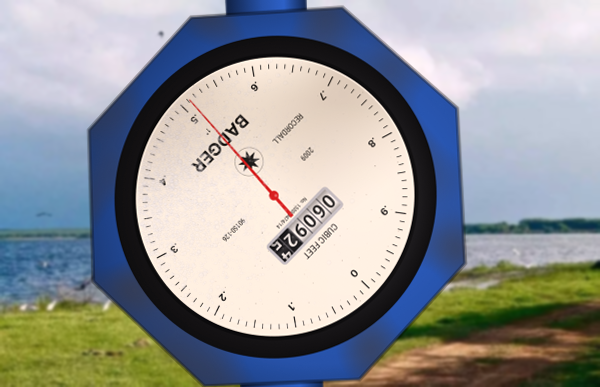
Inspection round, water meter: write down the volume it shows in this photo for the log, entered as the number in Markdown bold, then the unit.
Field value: **60924.51** ft³
